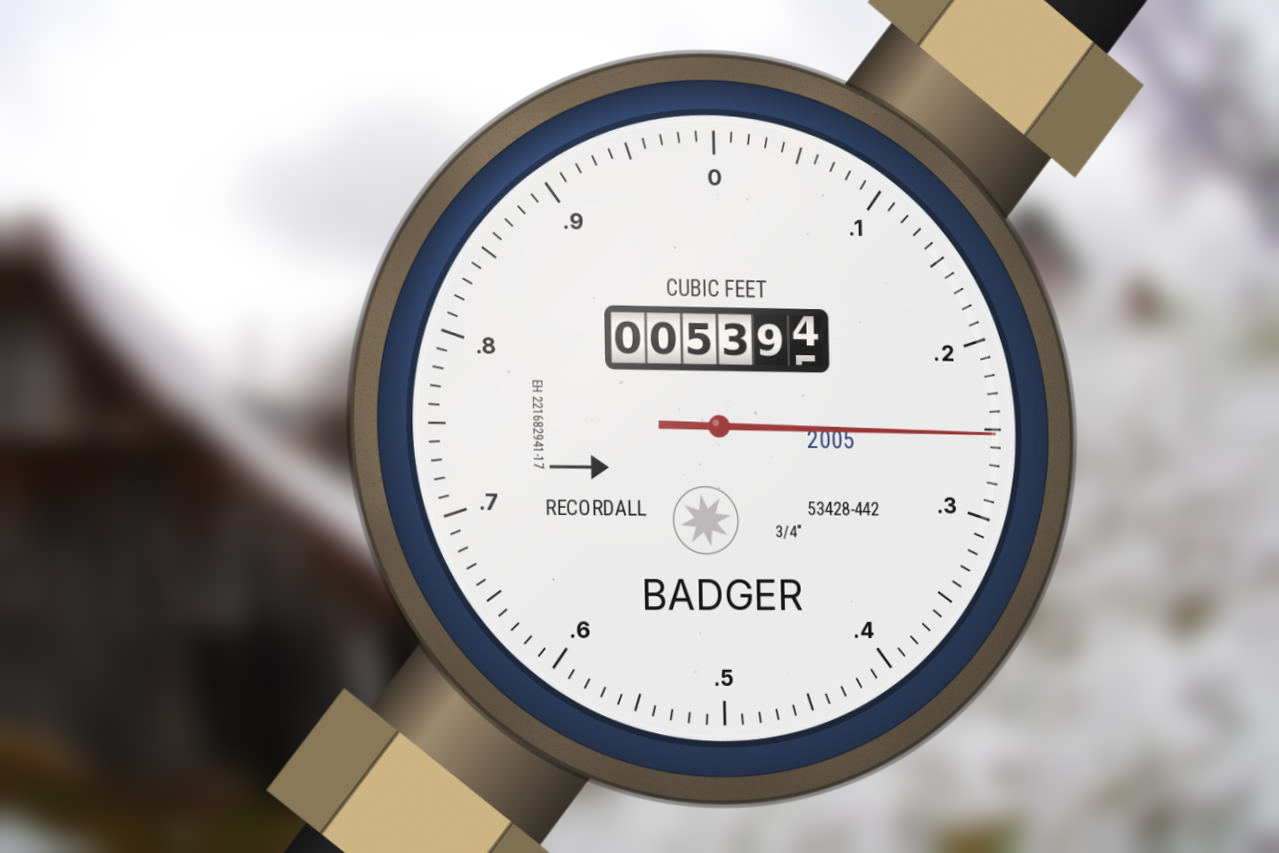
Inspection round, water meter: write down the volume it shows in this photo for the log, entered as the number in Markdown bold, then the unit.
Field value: **5394.25** ft³
